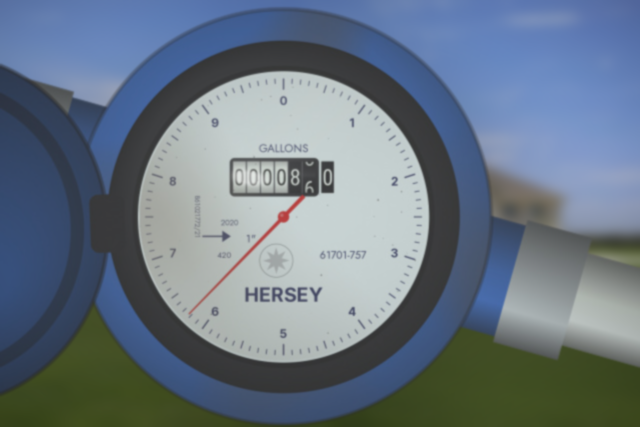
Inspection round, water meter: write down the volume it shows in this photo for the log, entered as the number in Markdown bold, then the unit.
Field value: **856.2** gal
